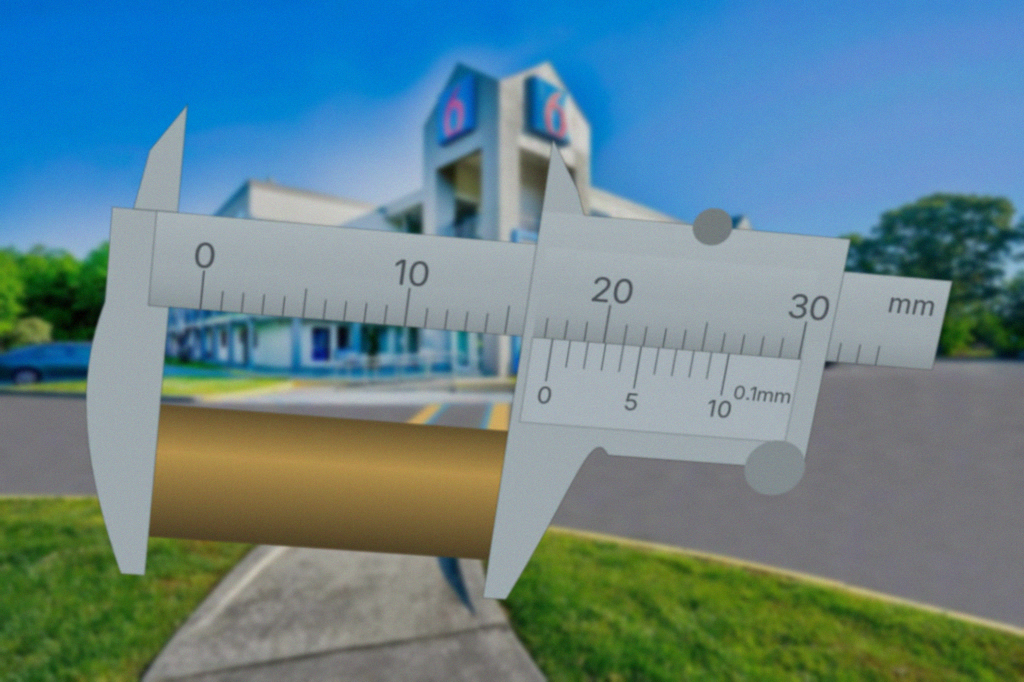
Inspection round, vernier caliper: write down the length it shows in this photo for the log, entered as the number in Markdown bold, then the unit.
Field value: **17.4** mm
